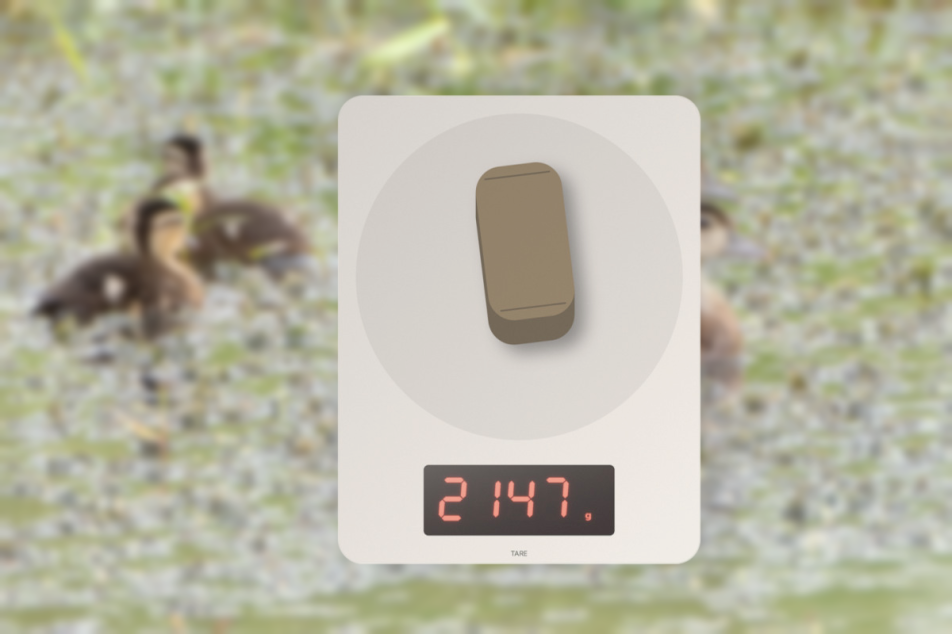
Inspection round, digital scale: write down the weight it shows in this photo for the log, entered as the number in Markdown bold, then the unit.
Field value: **2147** g
